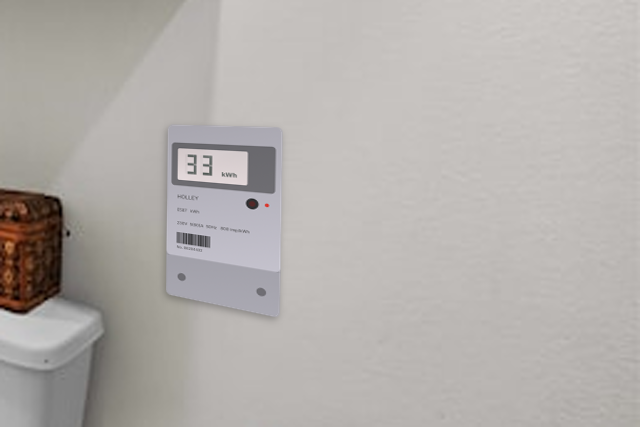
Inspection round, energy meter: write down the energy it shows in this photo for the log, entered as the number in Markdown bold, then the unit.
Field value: **33** kWh
